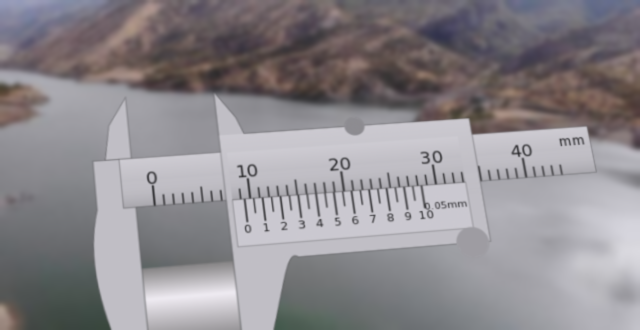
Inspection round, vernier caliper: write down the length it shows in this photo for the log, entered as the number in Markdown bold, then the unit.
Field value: **9.4** mm
